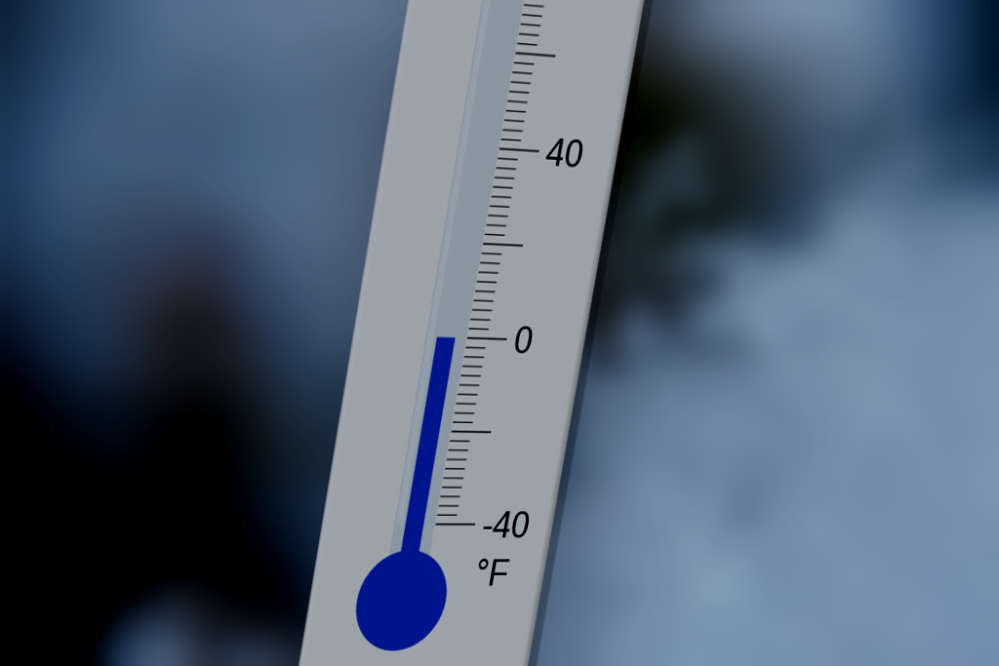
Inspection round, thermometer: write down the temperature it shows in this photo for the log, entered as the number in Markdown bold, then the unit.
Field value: **0** °F
